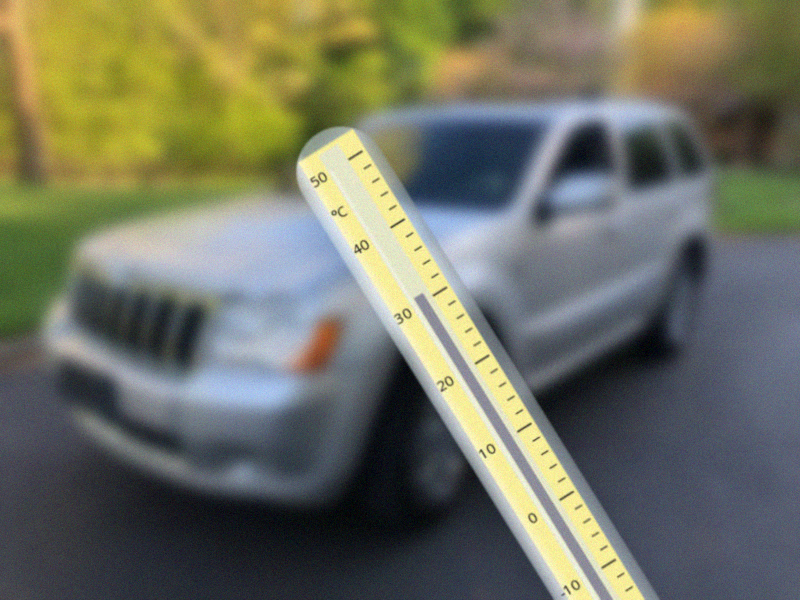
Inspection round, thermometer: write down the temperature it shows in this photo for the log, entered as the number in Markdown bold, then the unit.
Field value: **31** °C
